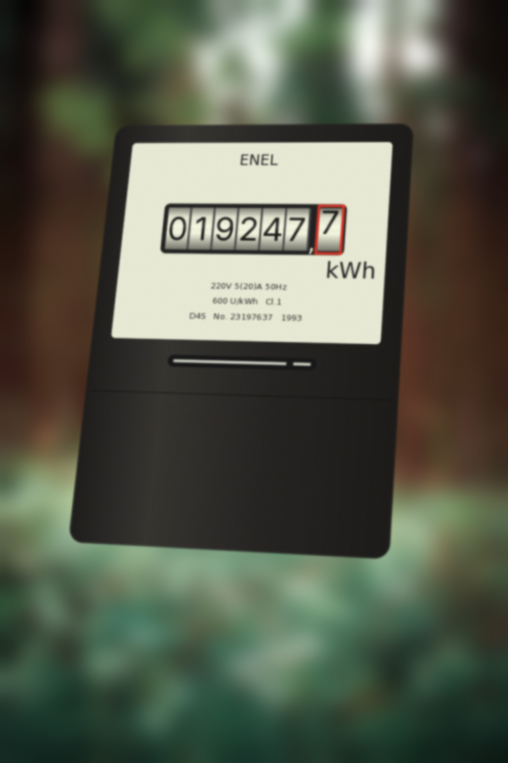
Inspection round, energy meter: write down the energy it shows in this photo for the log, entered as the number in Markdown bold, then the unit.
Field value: **19247.7** kWh
